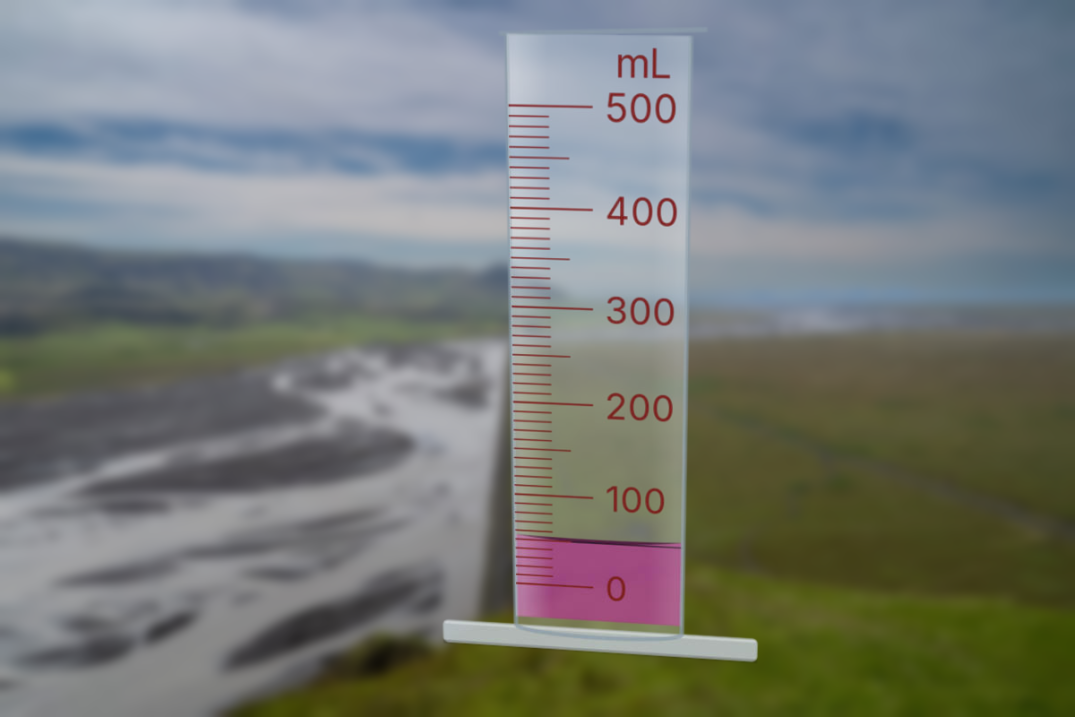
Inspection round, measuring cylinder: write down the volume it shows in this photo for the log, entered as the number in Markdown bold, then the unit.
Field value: **50** mL
